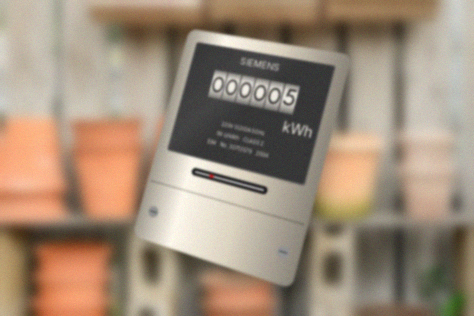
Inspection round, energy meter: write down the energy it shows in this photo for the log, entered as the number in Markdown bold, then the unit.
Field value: **5** kWh
